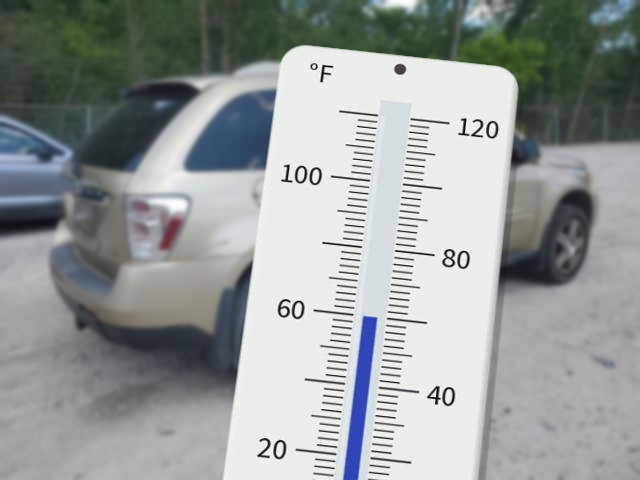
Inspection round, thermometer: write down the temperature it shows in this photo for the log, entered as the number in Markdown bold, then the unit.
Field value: **60** °F
